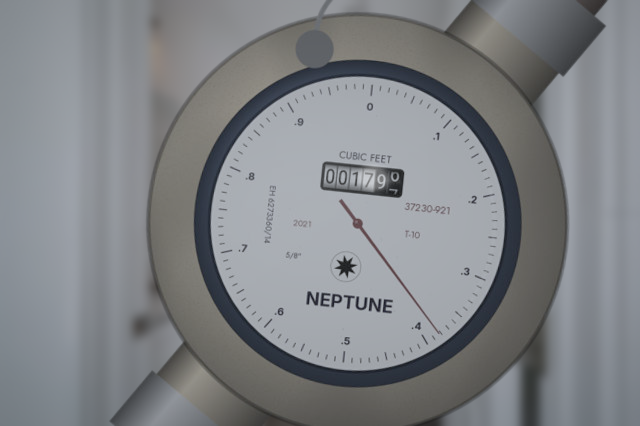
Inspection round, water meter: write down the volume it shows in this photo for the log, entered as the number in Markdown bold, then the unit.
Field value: **1796.38** ft³
